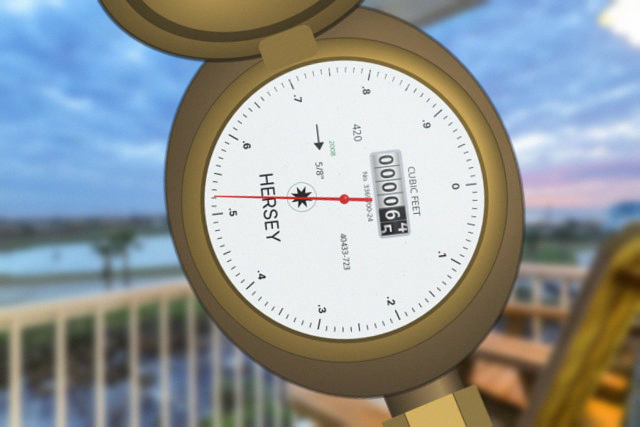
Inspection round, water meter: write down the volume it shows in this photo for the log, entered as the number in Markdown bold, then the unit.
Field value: **64.52** ft³
